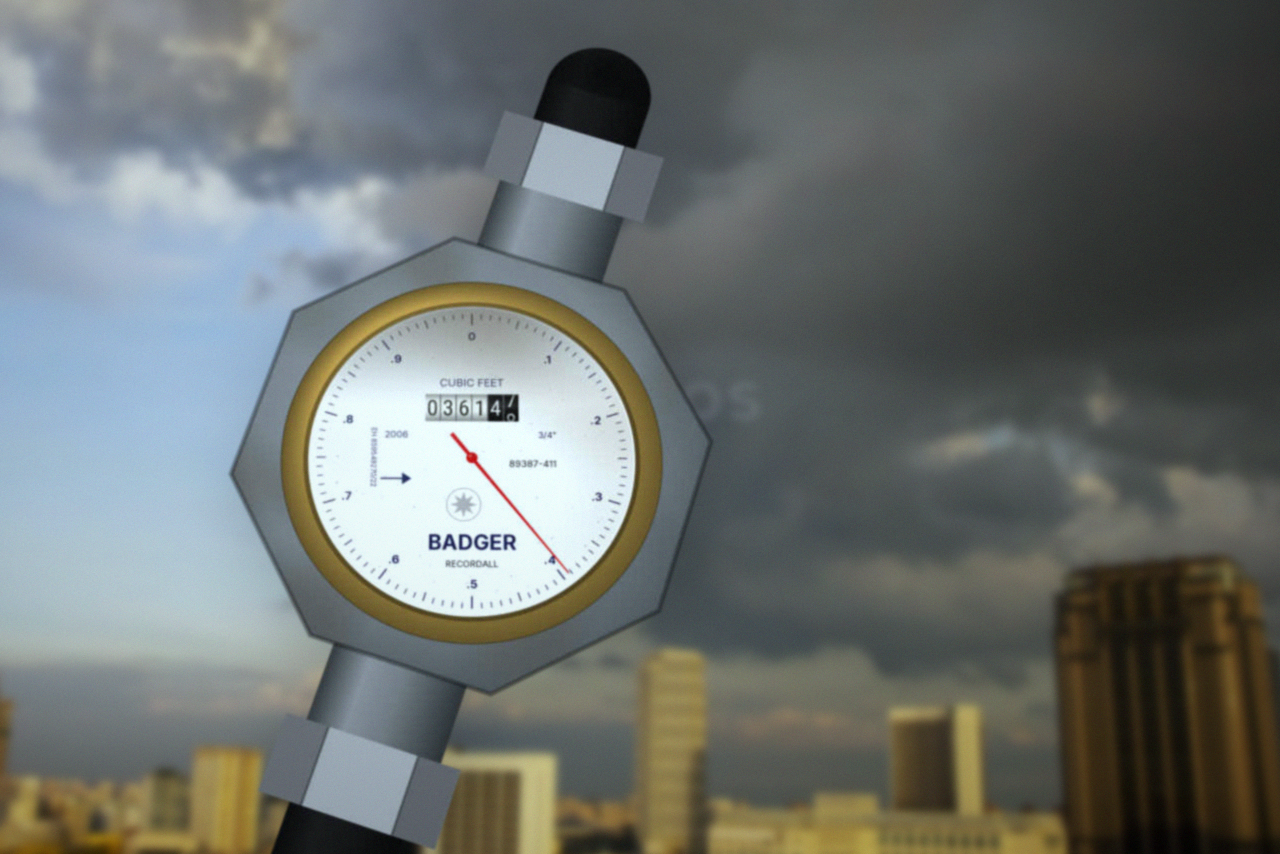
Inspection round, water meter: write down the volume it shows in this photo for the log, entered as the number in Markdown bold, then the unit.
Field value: **36147.39** ft³
